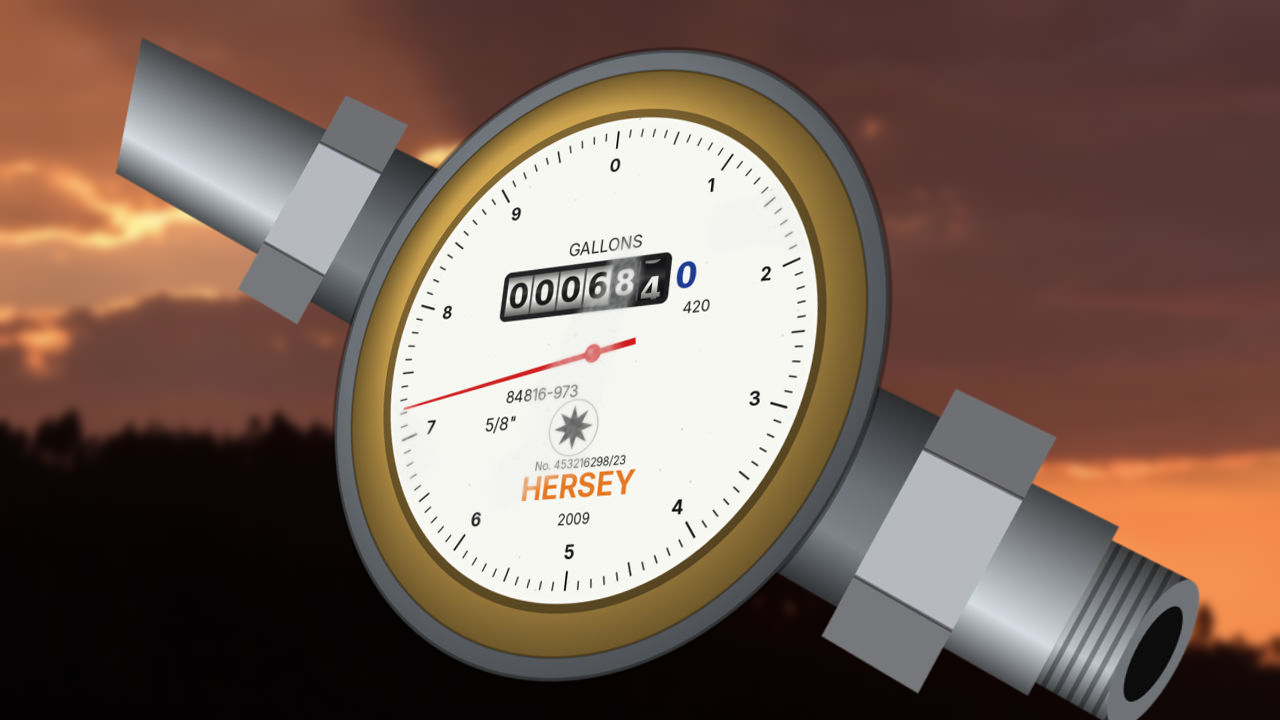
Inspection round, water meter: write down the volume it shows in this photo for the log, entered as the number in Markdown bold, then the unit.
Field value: **6837.2** gal
